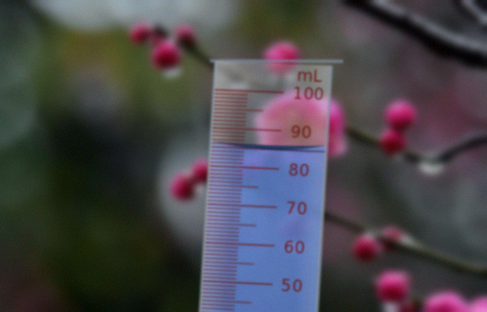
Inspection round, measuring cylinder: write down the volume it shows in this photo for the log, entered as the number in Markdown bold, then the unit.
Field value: **85** mL
